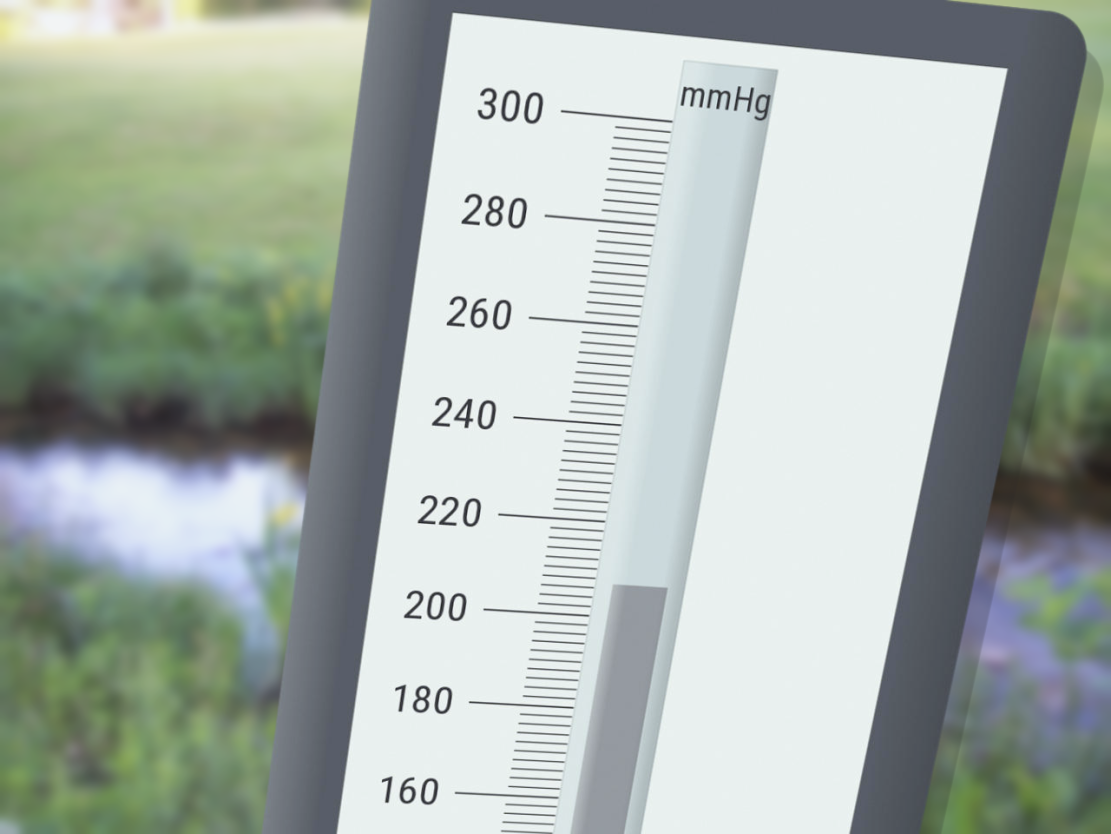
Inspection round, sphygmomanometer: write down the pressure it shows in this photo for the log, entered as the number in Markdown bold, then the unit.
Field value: **207** mmHg
